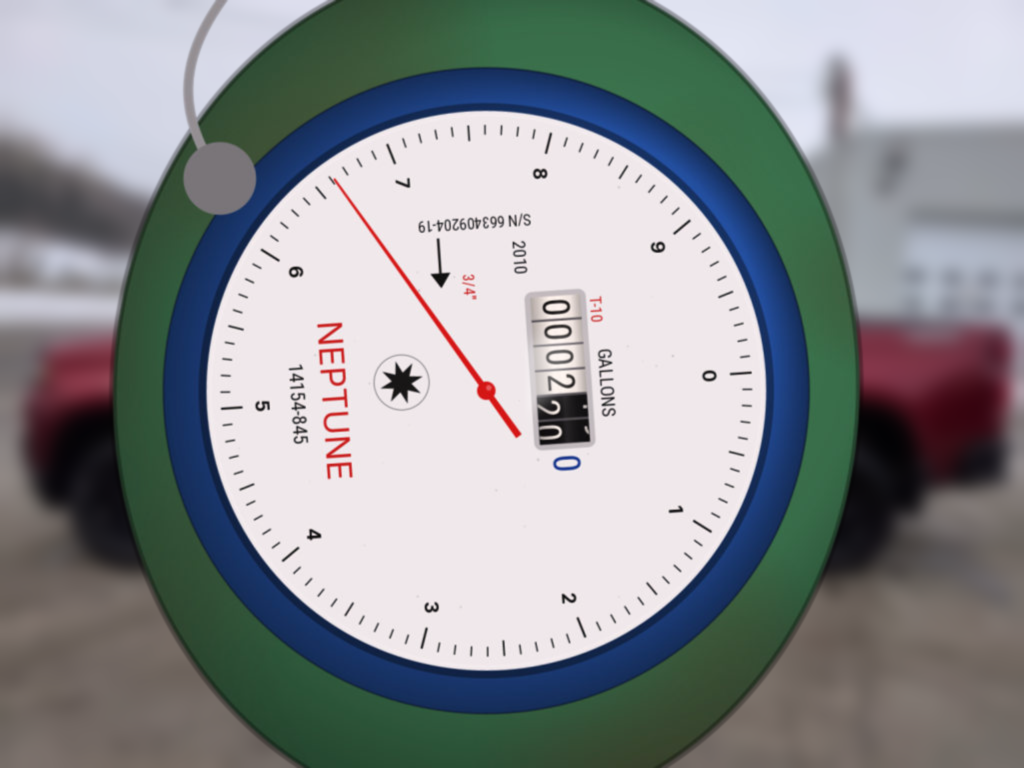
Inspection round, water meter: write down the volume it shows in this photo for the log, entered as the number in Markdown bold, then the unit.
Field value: **2196.6** gal
